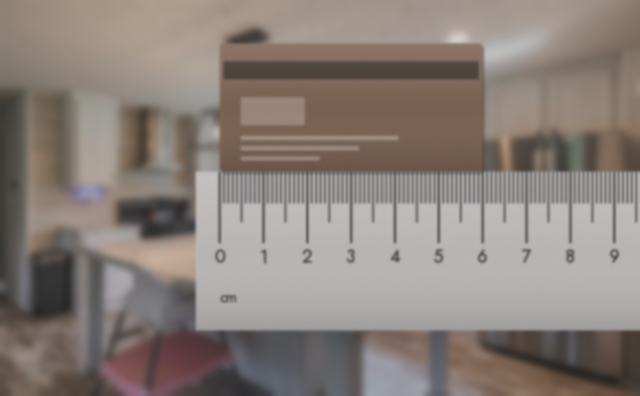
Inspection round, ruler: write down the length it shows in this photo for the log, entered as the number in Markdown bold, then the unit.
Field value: **6** cm
